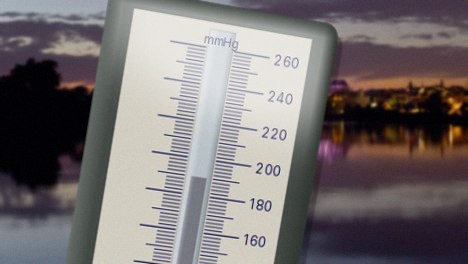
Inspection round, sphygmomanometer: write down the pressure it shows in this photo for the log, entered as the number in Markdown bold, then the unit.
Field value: **190** mmHg
